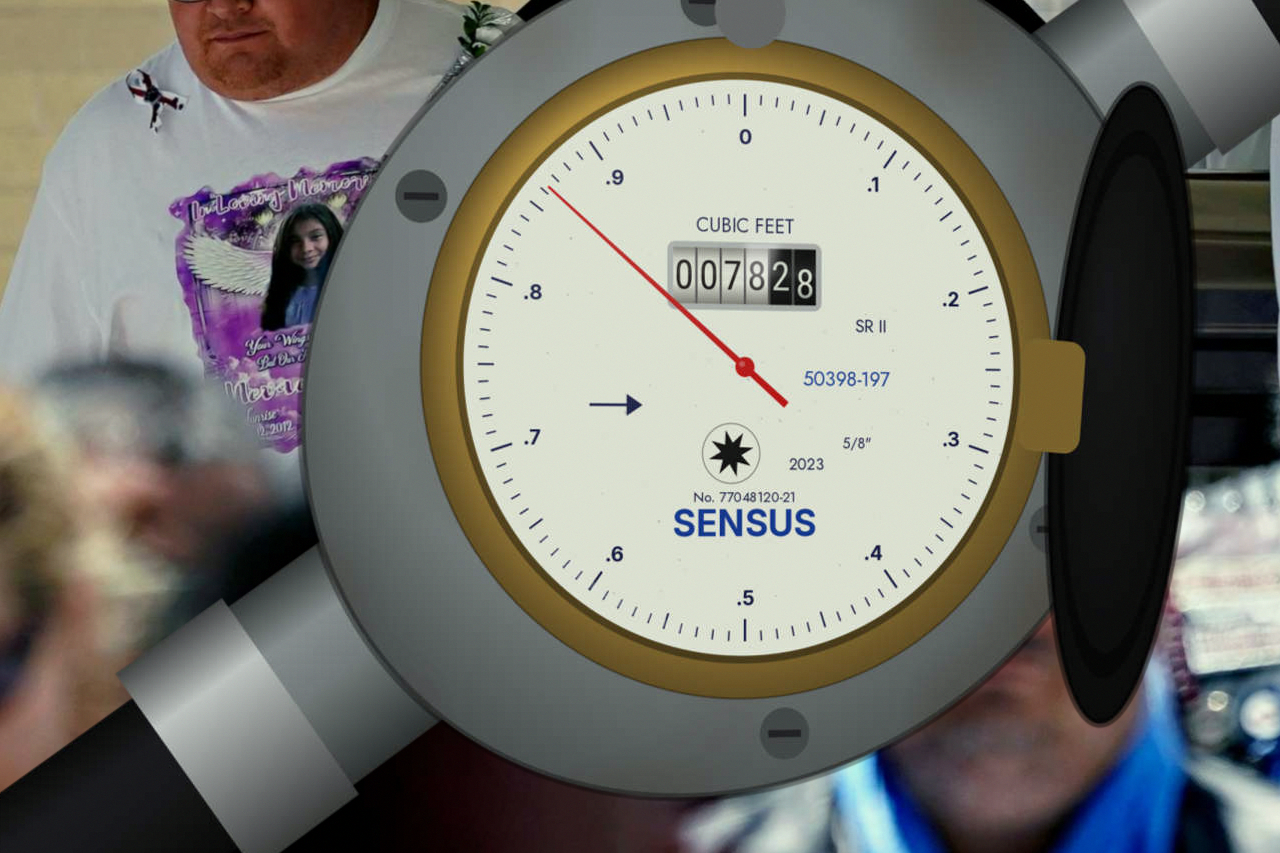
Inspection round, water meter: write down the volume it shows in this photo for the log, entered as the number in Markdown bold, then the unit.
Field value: **7827.86** ft³
